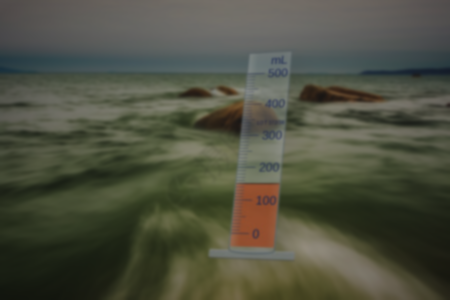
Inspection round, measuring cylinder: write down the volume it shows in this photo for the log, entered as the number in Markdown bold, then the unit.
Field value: **150** mL
